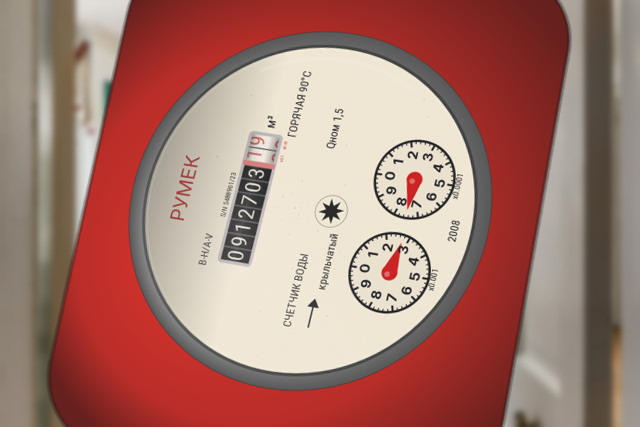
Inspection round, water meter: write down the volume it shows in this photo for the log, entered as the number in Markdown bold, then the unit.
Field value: **912703.1927** m³
